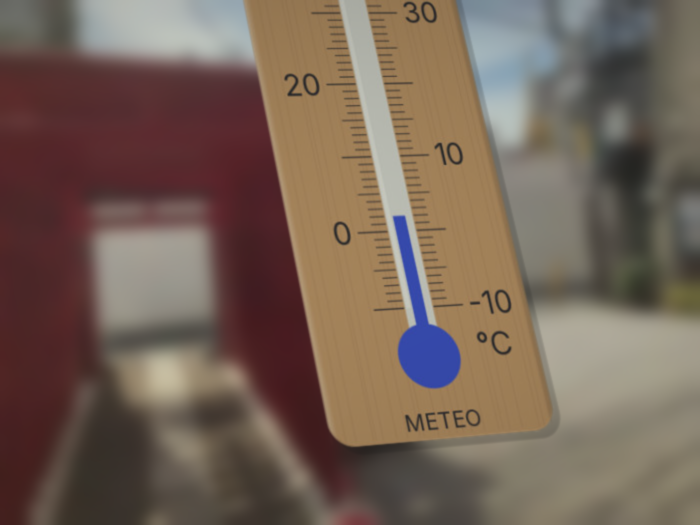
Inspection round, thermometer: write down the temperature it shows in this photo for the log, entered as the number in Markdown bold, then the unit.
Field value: **2** °C
